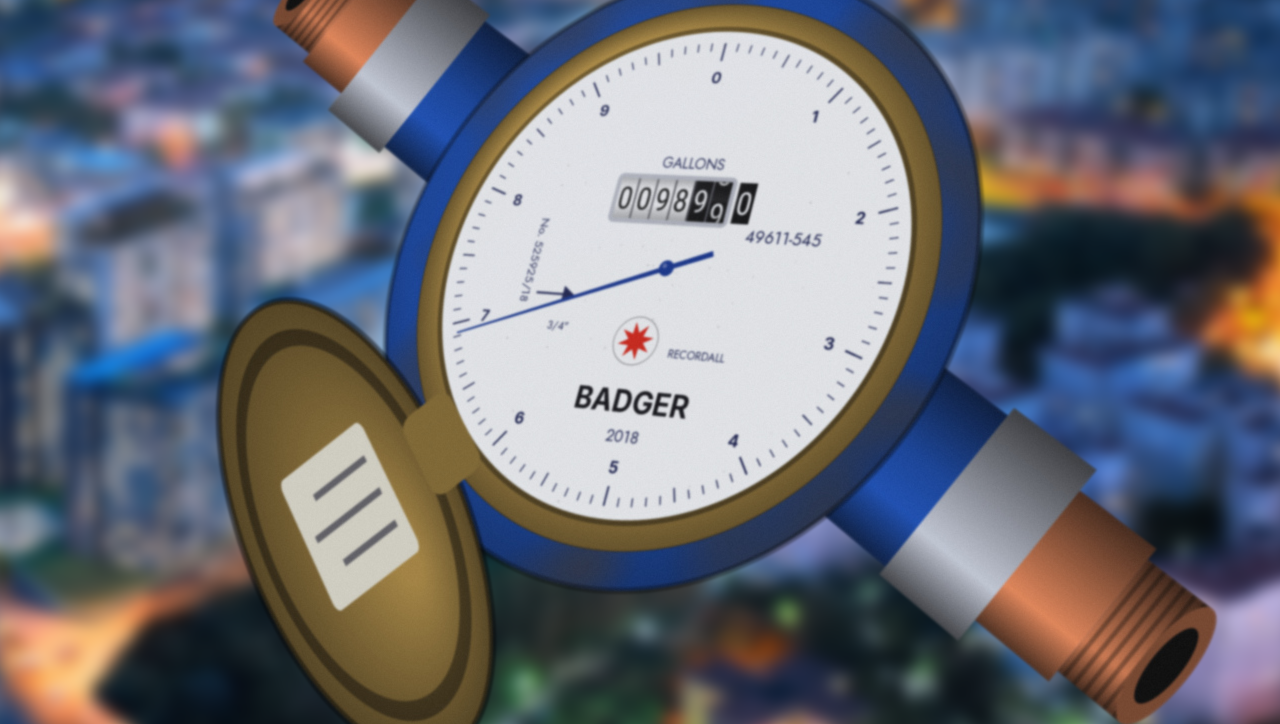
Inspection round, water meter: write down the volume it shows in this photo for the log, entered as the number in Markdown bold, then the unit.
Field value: **98986.9** gal
